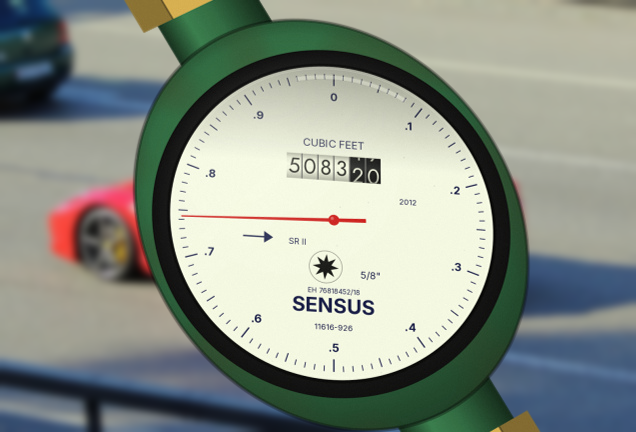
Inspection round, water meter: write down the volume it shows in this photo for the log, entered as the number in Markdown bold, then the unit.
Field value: **508319.74** ft³
